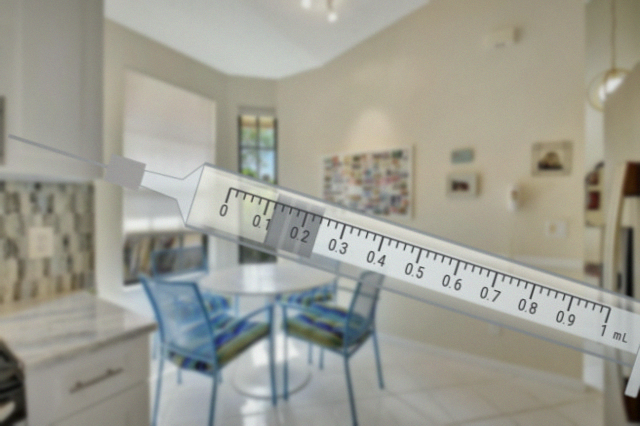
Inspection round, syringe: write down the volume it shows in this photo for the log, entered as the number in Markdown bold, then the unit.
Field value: **0.12** mL
